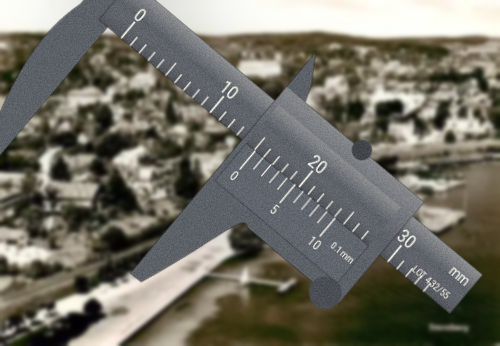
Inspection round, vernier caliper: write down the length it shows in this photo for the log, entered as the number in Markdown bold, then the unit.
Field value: **15.1** mm
